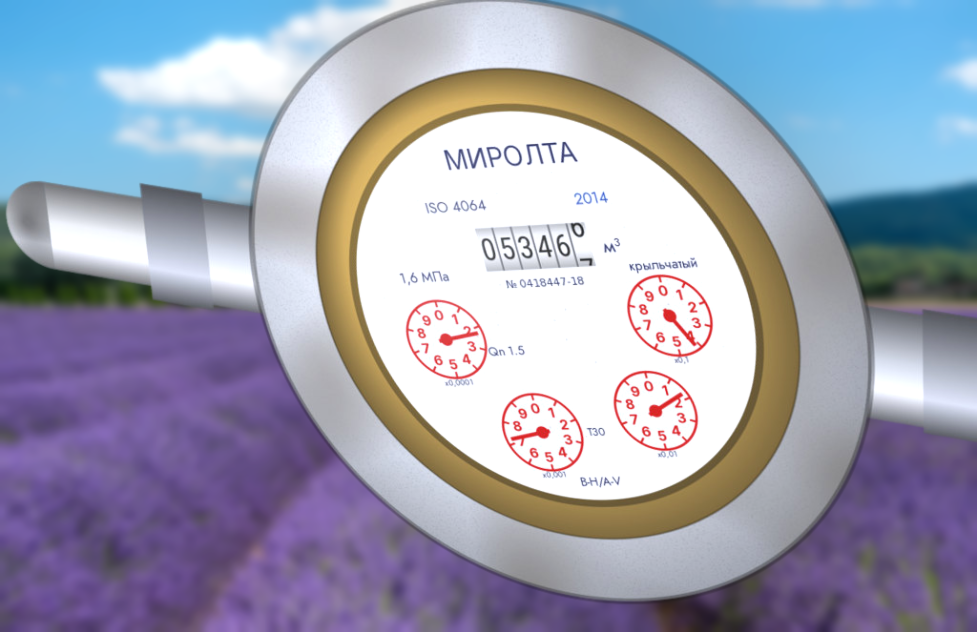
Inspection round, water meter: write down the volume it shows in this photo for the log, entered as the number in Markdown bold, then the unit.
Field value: **53466.4172** m³
